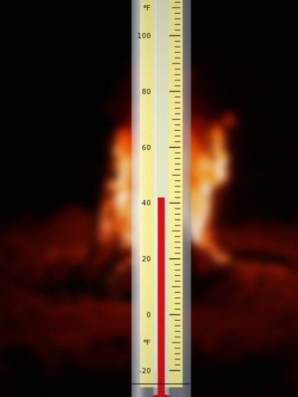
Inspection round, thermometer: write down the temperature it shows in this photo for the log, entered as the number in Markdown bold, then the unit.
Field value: **42** °F
